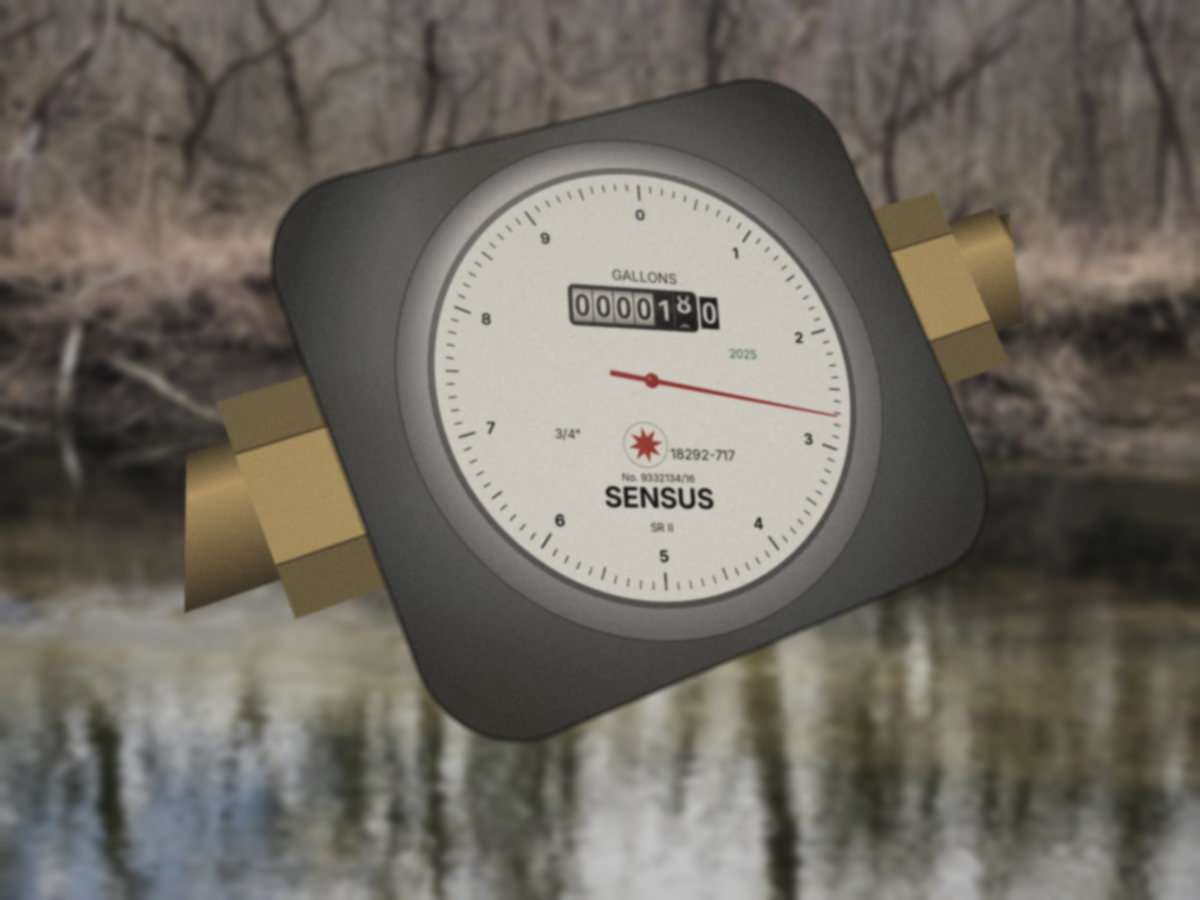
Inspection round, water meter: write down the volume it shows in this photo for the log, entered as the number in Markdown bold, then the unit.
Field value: **182.7** gal
